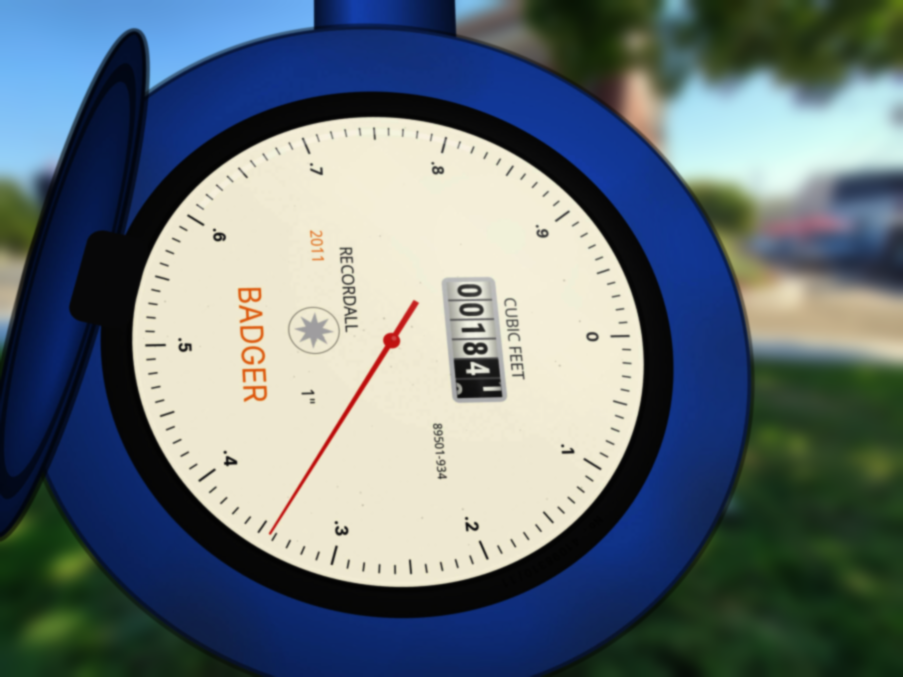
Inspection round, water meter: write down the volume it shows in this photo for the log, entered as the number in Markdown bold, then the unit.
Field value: **1841.34** ft³
